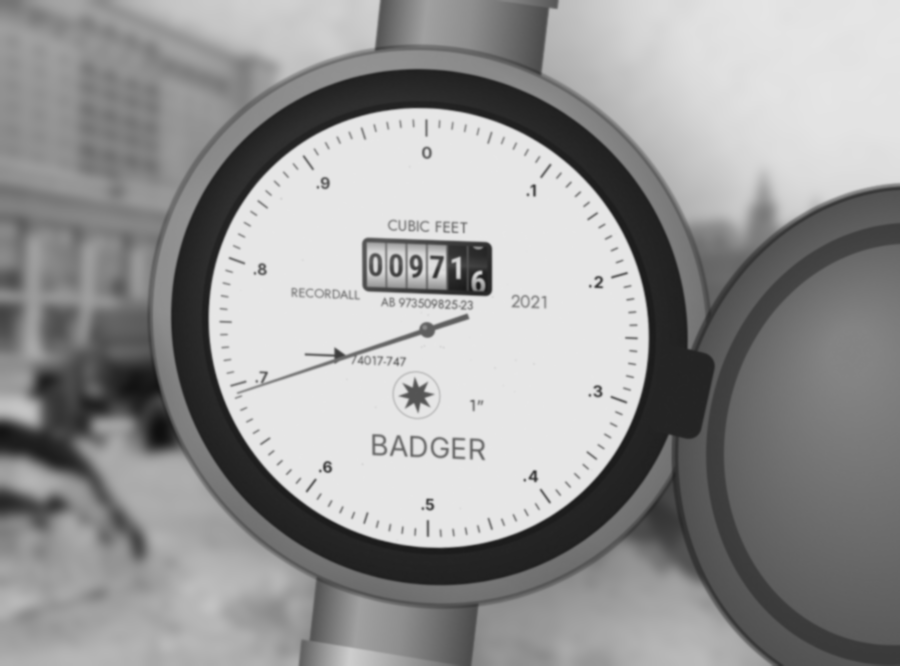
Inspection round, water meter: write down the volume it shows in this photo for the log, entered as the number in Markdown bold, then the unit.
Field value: **9715.69** ft³
